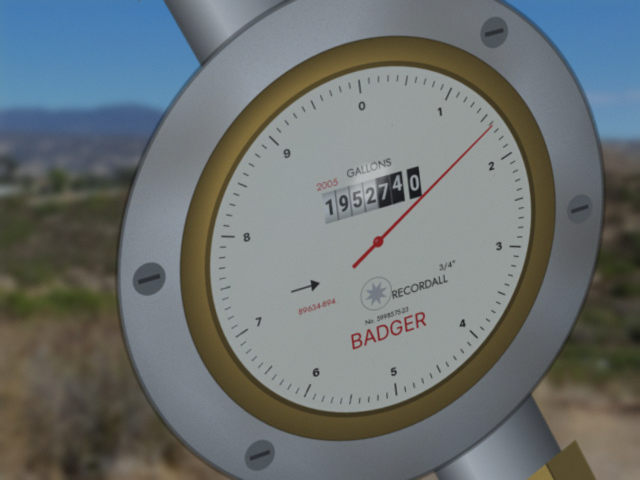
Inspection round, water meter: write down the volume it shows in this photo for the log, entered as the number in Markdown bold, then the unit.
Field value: **1952741.6** gal
